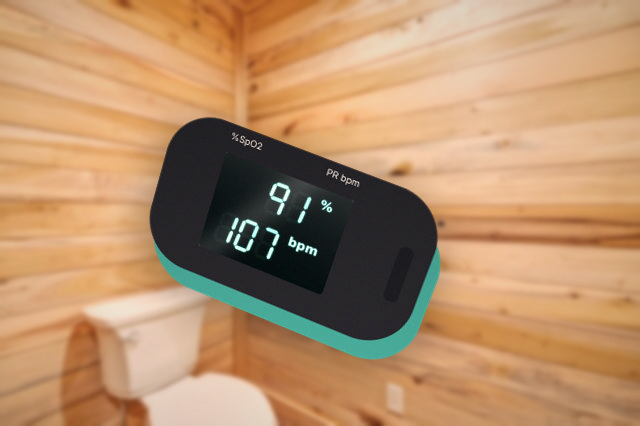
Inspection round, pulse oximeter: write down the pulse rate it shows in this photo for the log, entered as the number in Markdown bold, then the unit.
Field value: **107** bpm
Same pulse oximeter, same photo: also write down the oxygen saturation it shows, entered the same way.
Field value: **91** %
